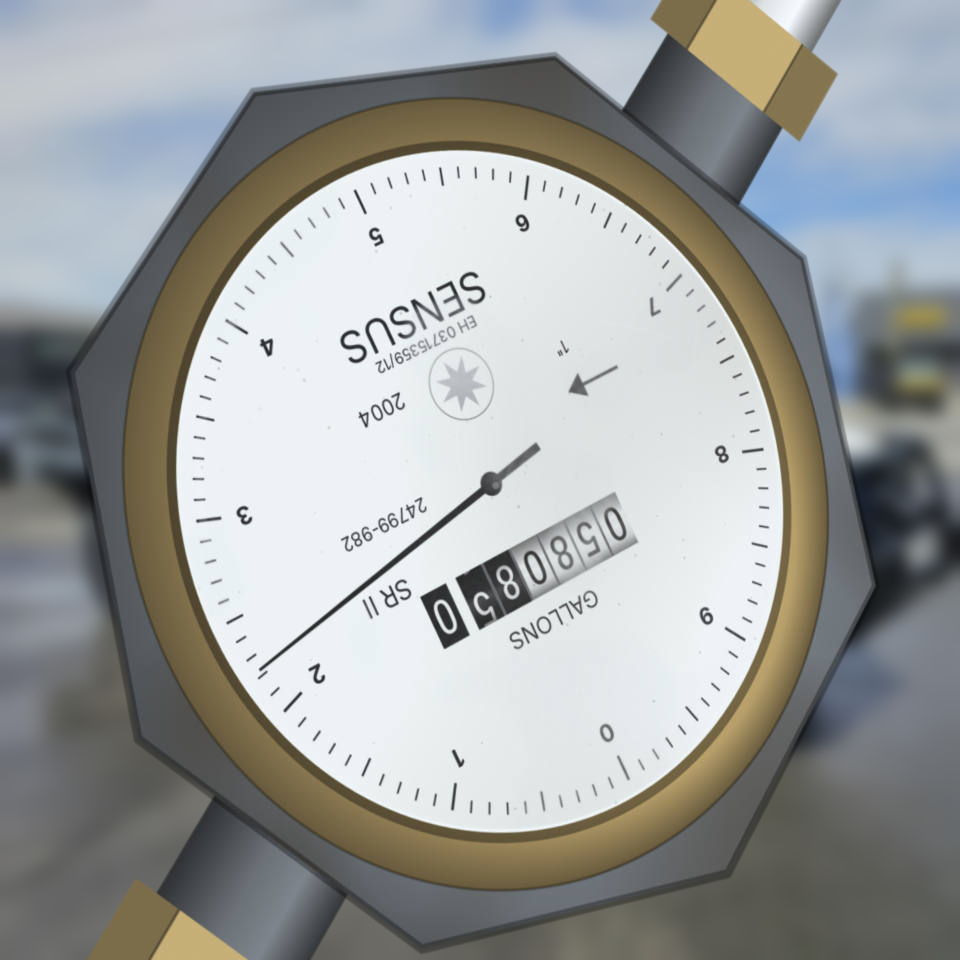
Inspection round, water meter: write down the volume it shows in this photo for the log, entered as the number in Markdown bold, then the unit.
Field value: **580852.2** gal
